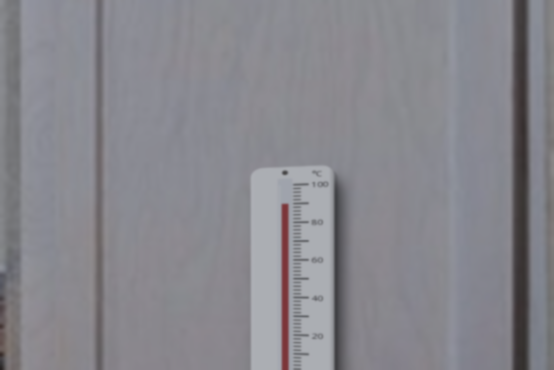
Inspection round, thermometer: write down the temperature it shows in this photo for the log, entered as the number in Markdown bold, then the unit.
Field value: **90** °C
